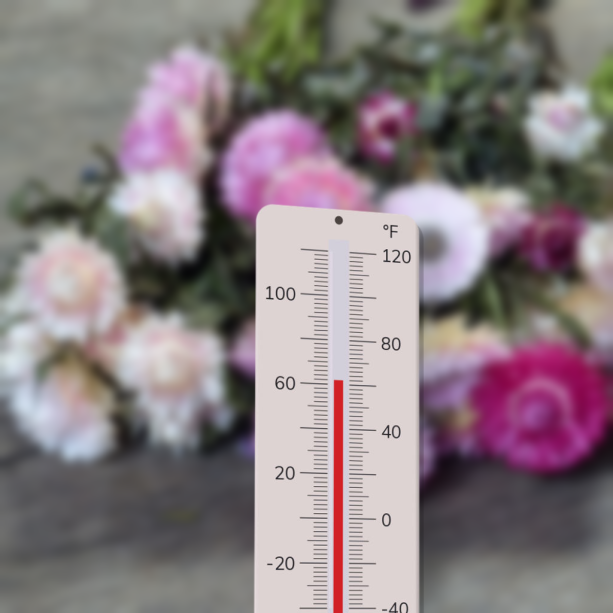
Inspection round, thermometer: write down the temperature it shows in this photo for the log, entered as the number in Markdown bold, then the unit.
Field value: **62** °F
